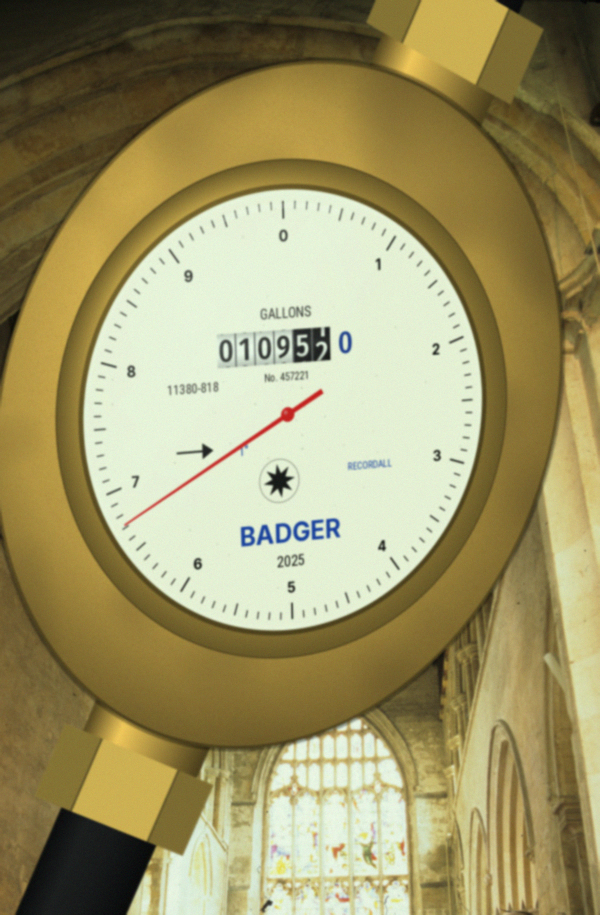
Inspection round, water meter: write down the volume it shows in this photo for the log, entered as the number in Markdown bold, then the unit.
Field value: **109516.7** gal
